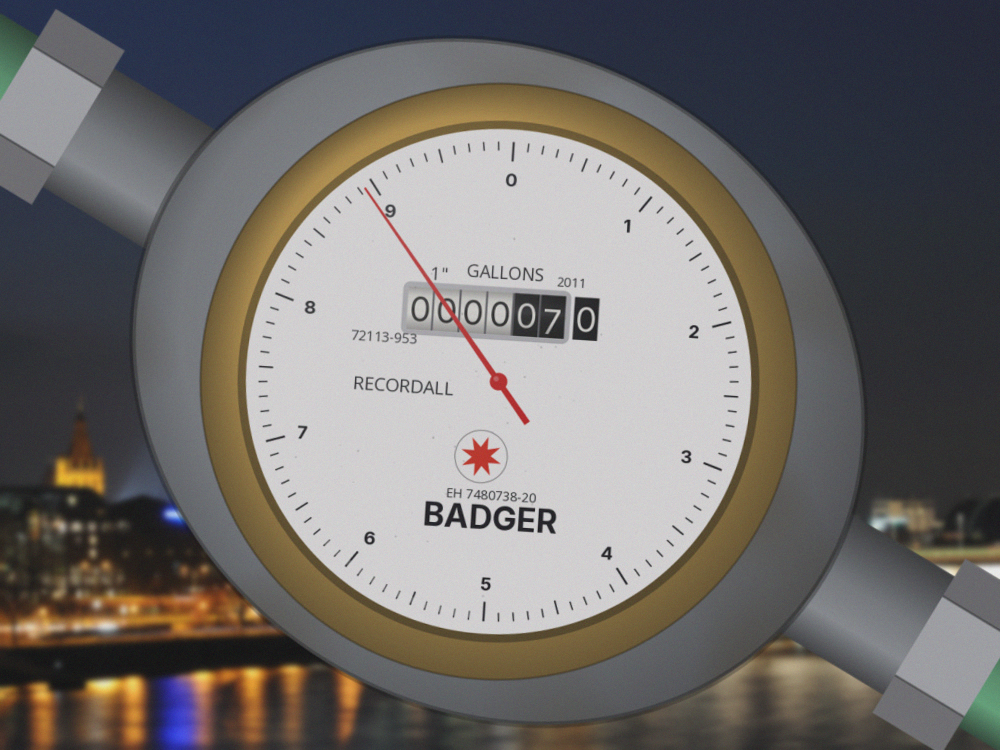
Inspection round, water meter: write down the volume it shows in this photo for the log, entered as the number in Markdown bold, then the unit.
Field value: **68.9** gal
